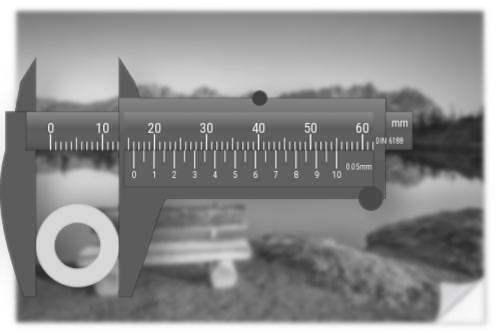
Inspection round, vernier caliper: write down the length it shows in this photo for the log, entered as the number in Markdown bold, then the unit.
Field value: **16.0** mm
